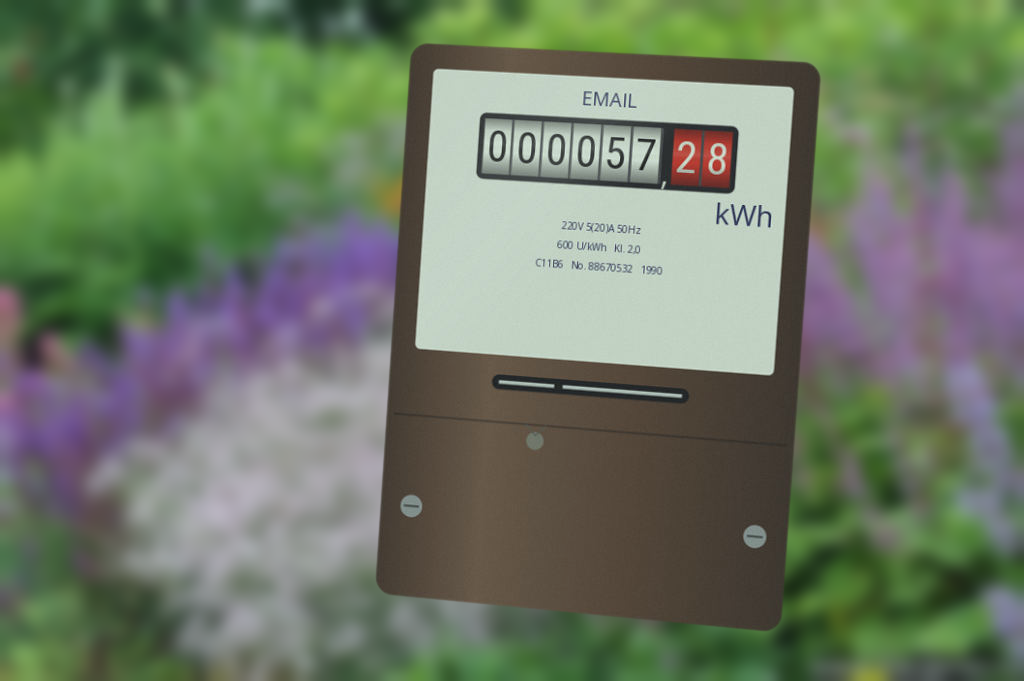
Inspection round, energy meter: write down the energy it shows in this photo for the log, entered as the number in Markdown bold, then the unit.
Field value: **57.28** kWh
